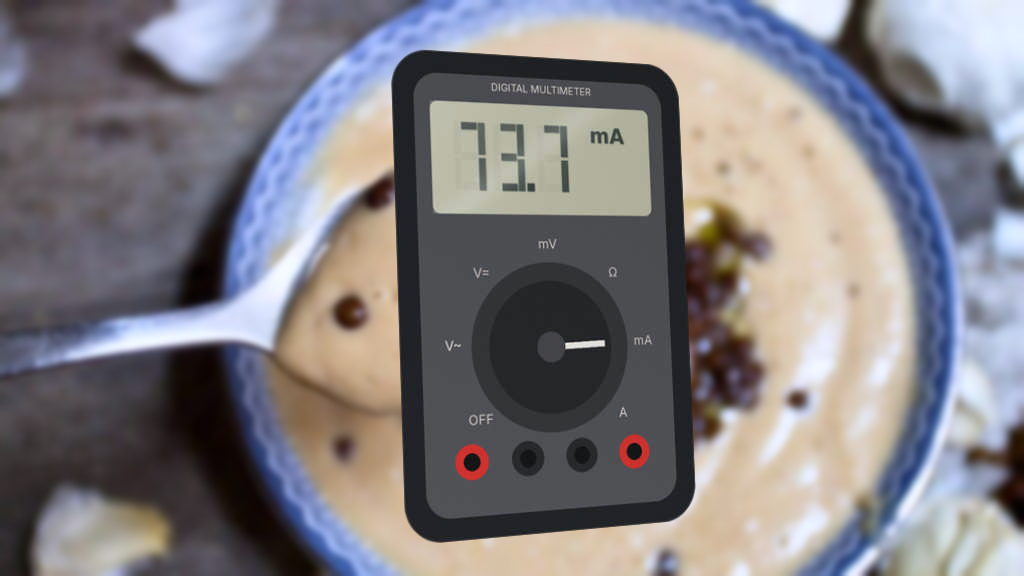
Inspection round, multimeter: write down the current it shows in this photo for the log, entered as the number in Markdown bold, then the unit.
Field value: **73.7** mA
